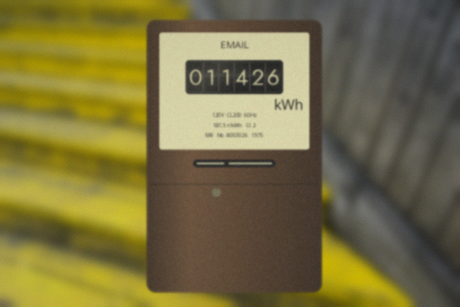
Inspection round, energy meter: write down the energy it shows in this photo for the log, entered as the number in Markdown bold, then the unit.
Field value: **11426** kWh
